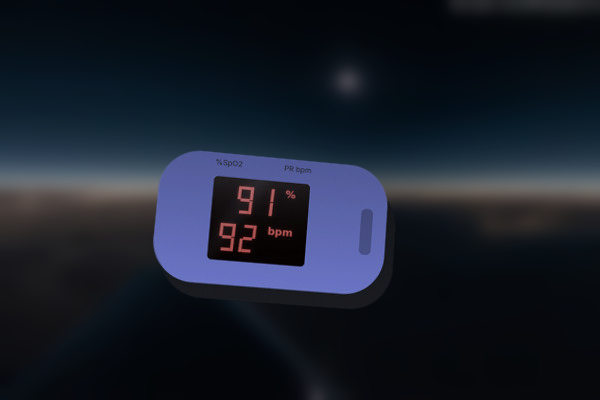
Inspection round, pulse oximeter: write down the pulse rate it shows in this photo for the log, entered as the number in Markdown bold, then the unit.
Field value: **92** bpm
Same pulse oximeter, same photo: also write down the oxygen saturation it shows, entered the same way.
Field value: **91** %
